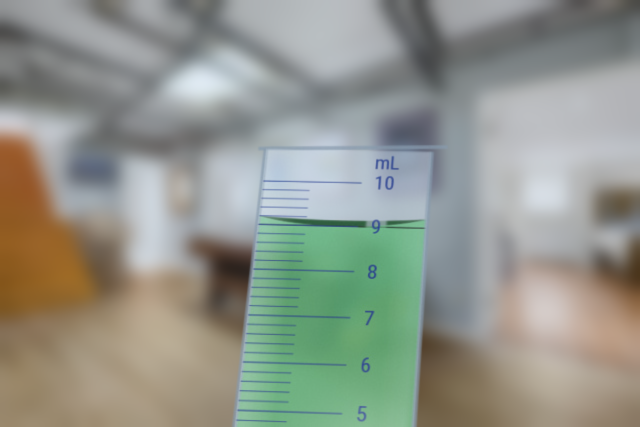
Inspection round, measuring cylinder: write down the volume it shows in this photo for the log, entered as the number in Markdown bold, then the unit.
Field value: **9** mL
